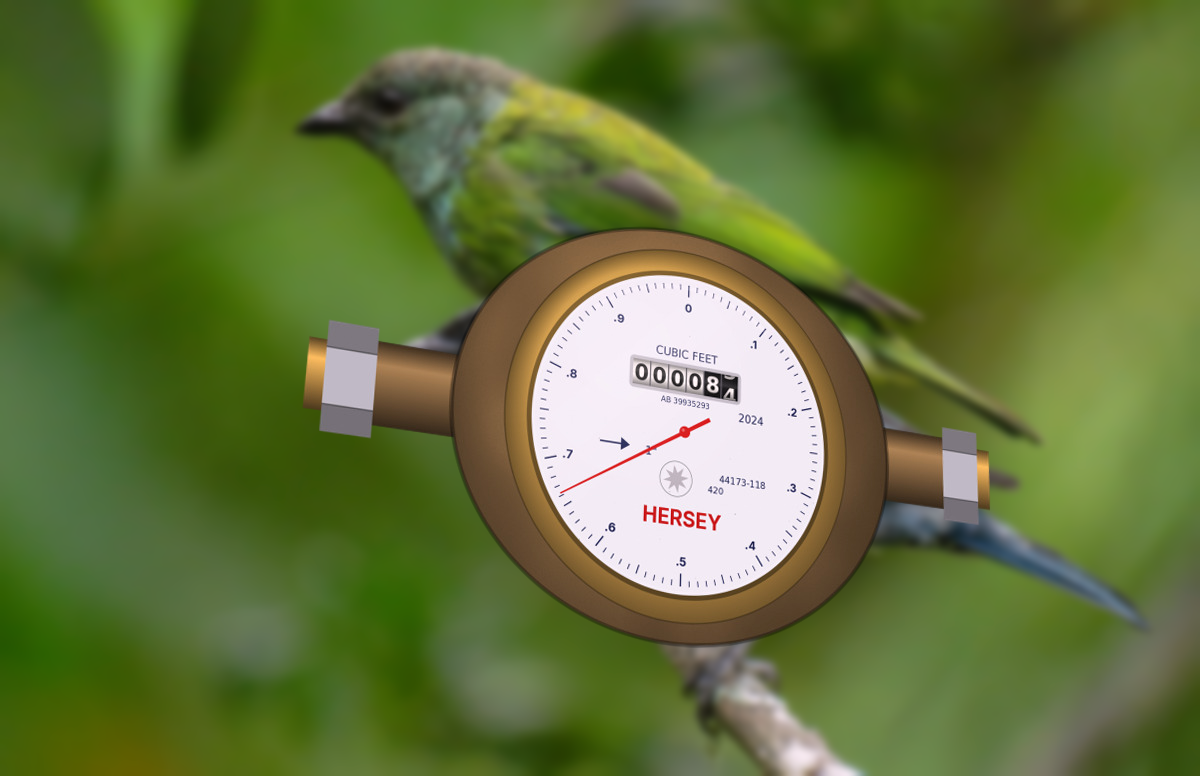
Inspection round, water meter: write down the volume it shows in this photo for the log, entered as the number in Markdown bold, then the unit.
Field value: **83.66** ft³
